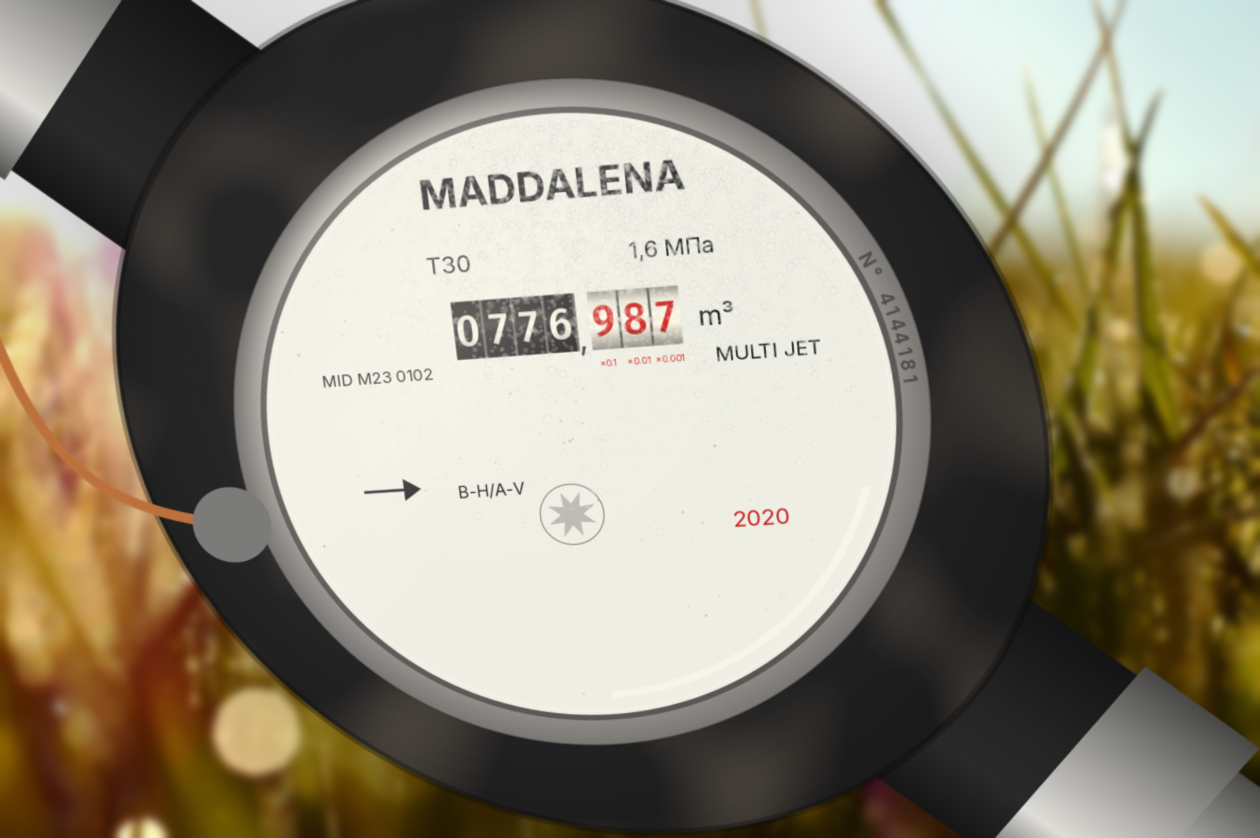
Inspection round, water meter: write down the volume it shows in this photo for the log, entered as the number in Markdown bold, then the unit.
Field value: **776.987** m³
